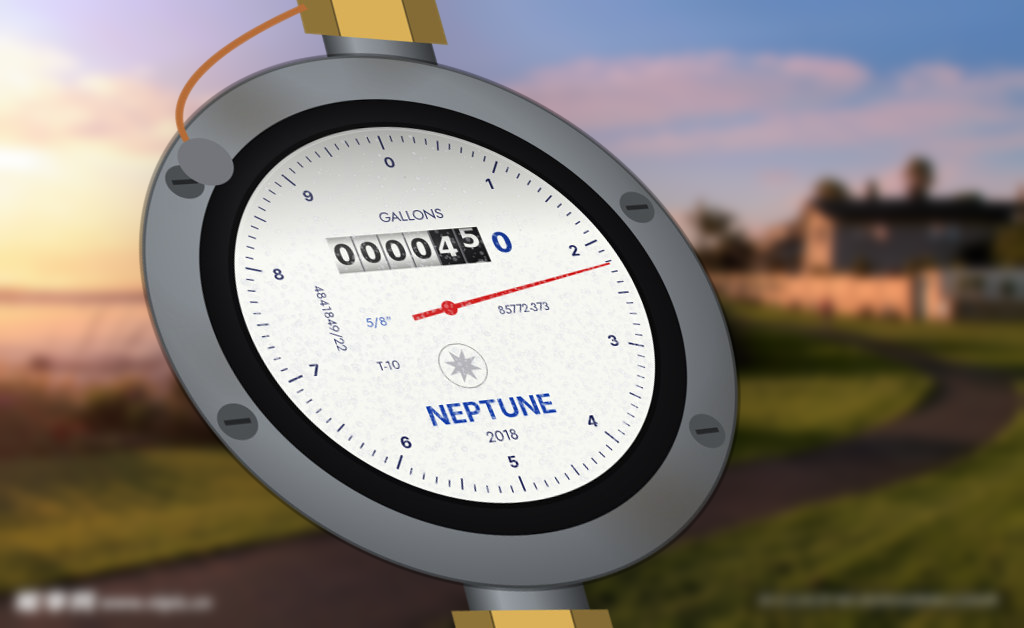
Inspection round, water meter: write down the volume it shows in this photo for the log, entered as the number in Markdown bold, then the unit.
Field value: **452.2** gal
